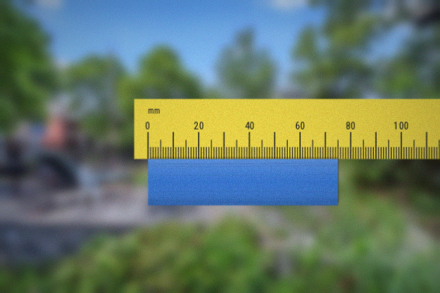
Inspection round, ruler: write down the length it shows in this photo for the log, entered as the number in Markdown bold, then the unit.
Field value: **75** mm
